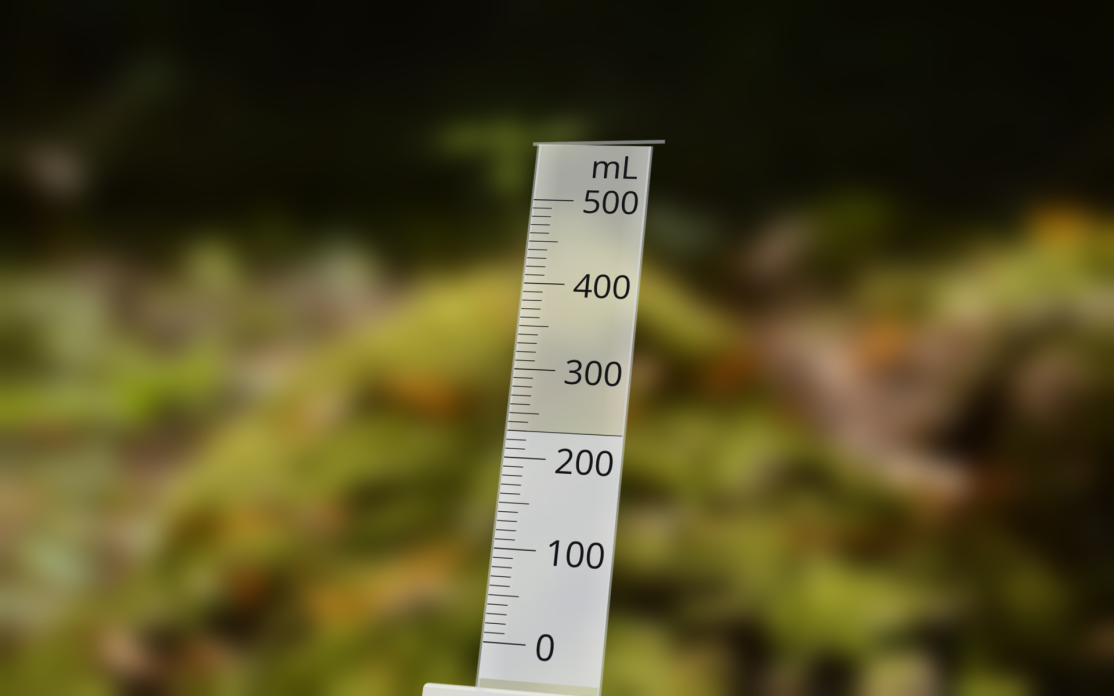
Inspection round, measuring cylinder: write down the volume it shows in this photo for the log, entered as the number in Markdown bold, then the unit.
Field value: **230** mL
